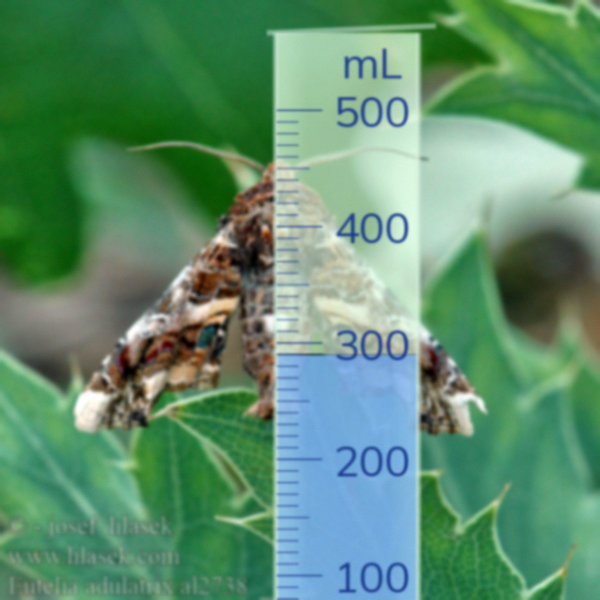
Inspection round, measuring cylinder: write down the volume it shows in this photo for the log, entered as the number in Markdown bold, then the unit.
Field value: **290** mL
